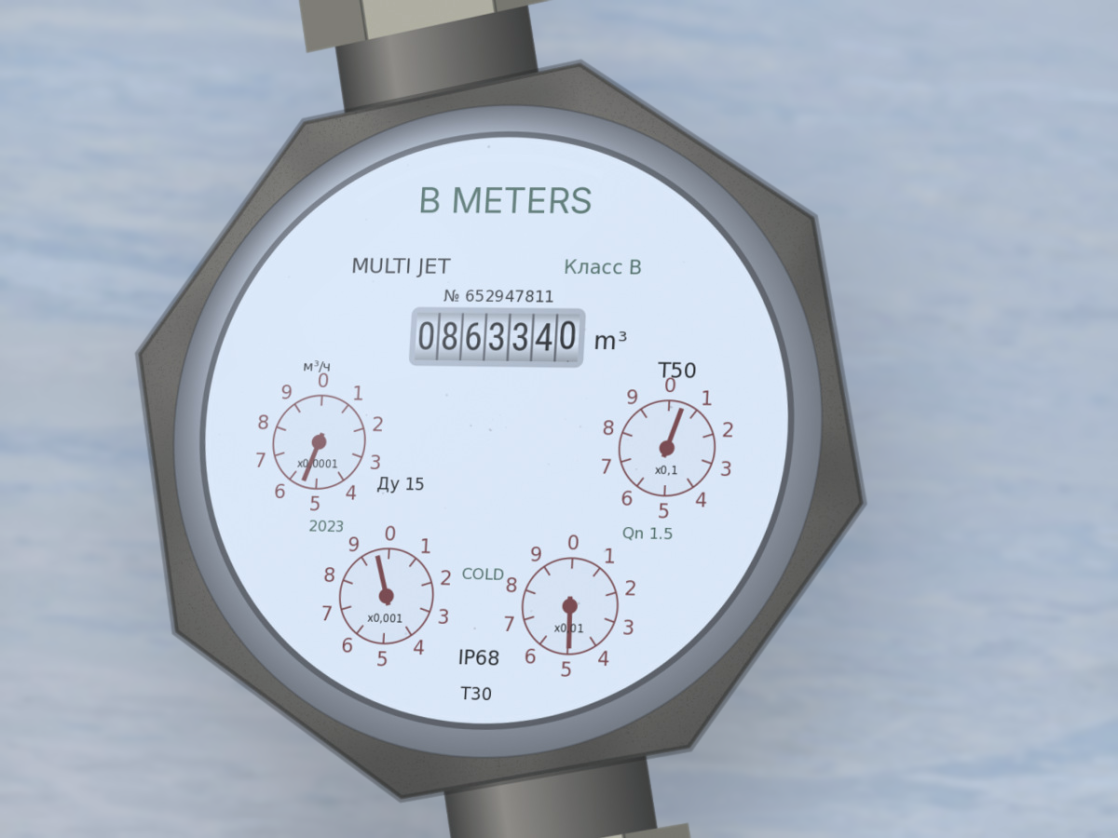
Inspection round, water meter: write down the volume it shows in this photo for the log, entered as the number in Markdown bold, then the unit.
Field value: **863340.0495** m³
